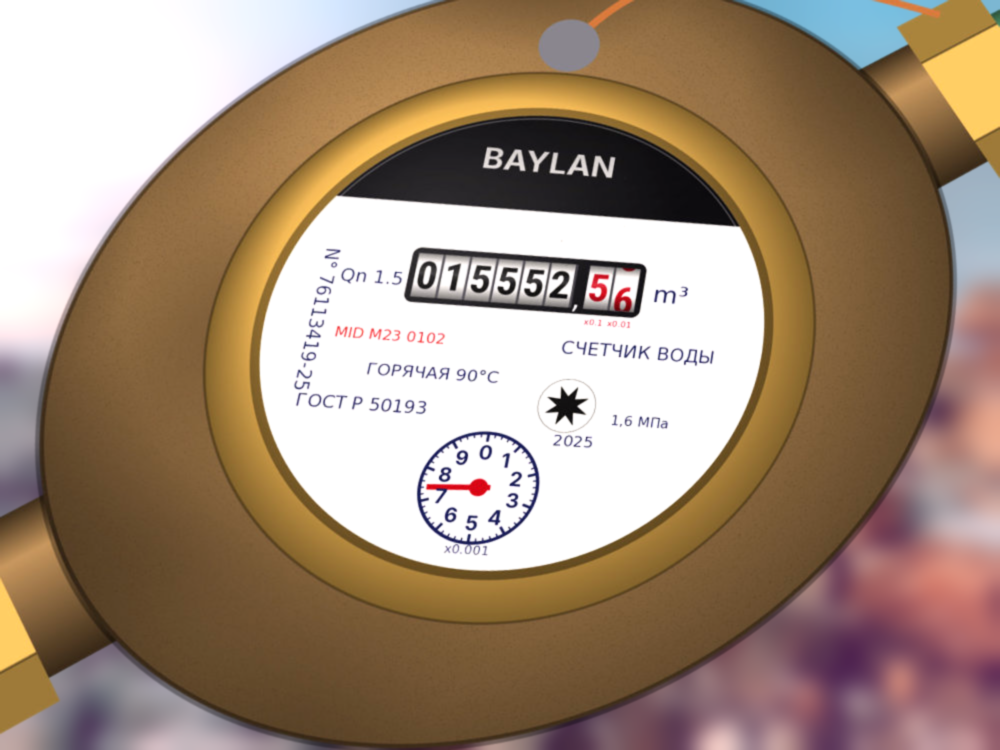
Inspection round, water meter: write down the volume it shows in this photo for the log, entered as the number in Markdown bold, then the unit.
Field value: **15552.557** m³
